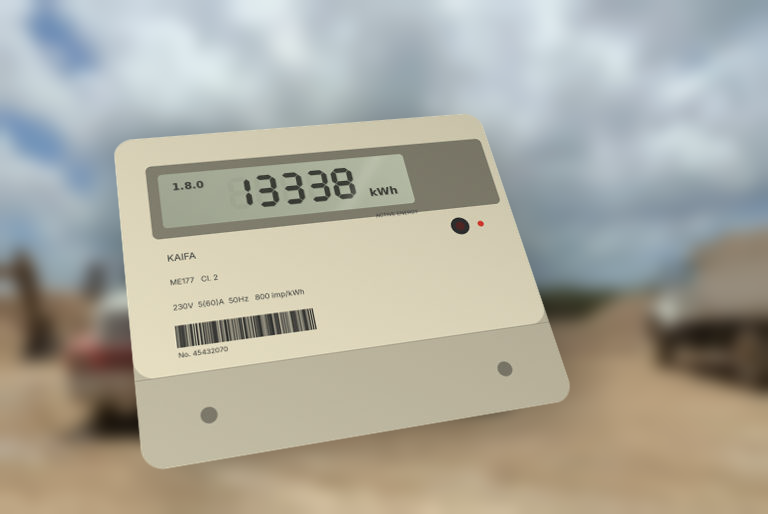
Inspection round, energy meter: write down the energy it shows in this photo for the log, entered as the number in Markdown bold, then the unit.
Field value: **13338** kWh
